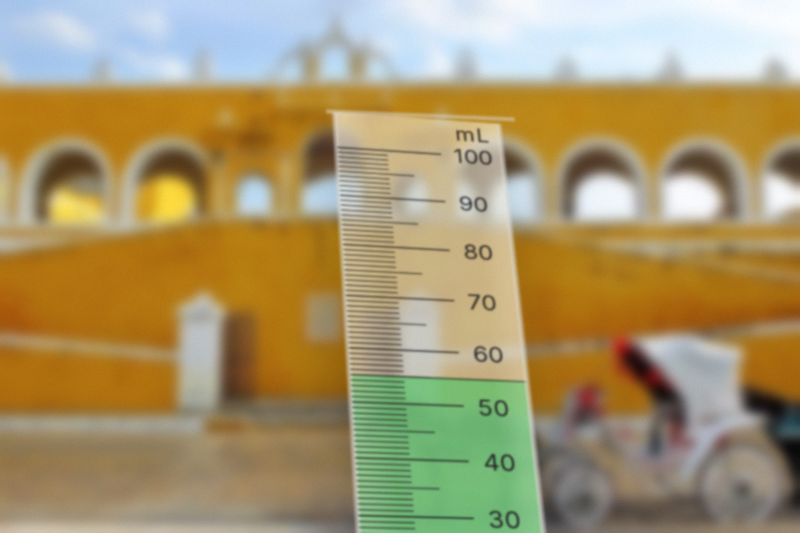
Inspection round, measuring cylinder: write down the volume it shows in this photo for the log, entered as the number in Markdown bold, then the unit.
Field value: **55** mL
